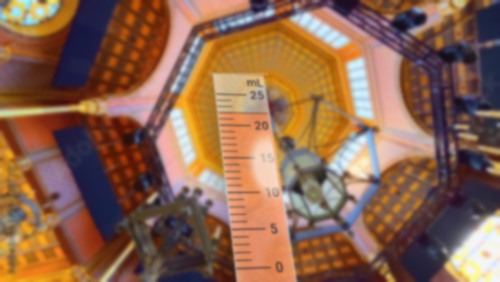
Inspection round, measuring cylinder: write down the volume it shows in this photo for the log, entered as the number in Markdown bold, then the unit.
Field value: **22** mL
